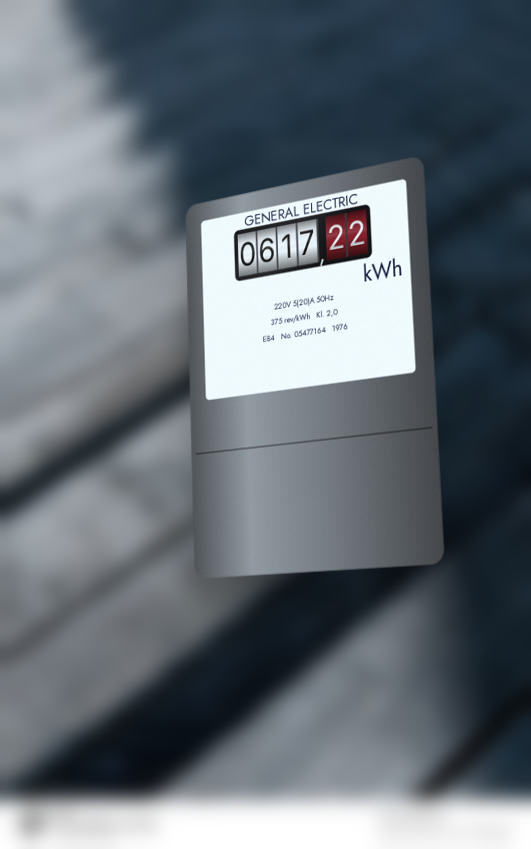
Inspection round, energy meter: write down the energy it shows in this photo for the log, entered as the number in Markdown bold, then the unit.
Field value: **617.22** kWh
